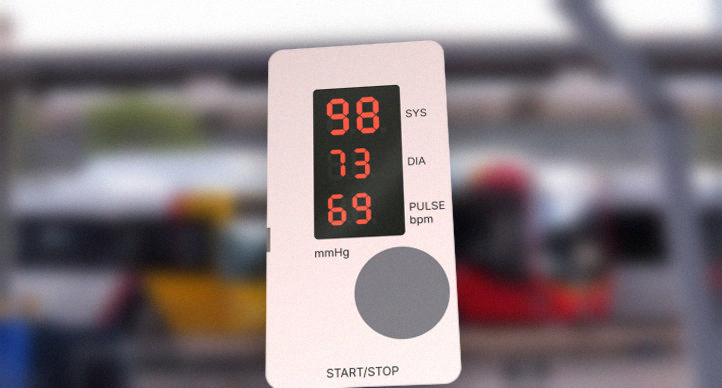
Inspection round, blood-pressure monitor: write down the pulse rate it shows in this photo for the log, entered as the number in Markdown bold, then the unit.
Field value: **69** bpm
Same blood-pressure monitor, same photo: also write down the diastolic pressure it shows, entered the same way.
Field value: **73** mmHg
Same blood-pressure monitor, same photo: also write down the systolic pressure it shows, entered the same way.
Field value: **98** mmHg
